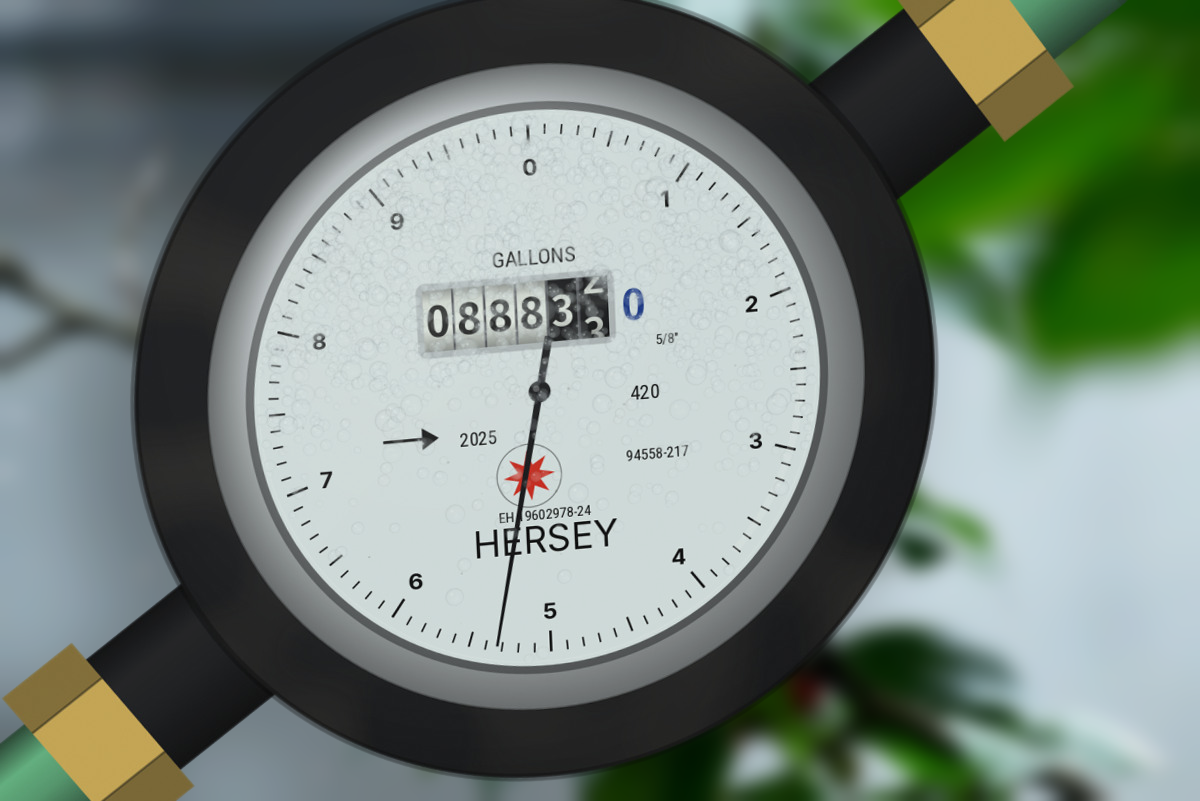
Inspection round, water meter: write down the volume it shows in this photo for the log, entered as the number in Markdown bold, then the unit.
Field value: **888325.3** gal
